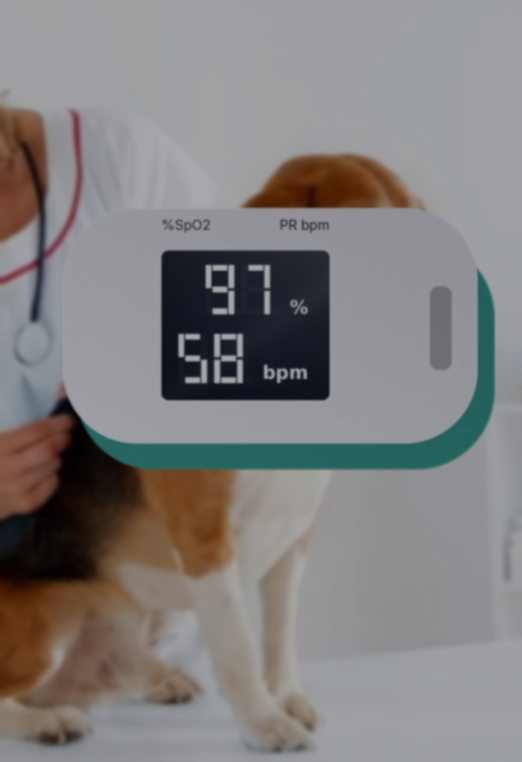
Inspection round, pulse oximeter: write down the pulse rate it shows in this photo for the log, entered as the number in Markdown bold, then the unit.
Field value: **58** bpm
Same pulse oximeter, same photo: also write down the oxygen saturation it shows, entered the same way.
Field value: **97** %
